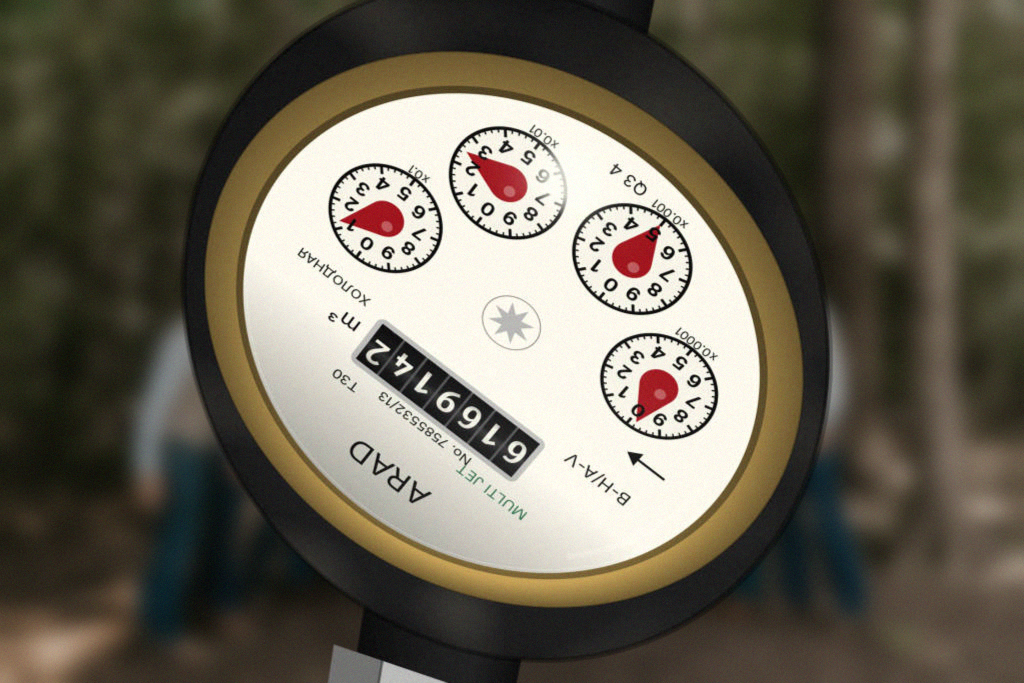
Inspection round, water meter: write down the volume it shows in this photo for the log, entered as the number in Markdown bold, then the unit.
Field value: **6169142.1249** m³
